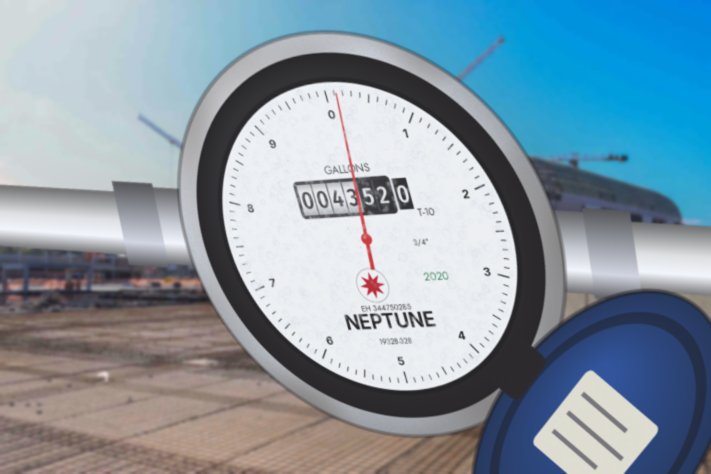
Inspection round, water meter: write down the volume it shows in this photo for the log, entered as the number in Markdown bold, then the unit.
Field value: **43520.1** gal
